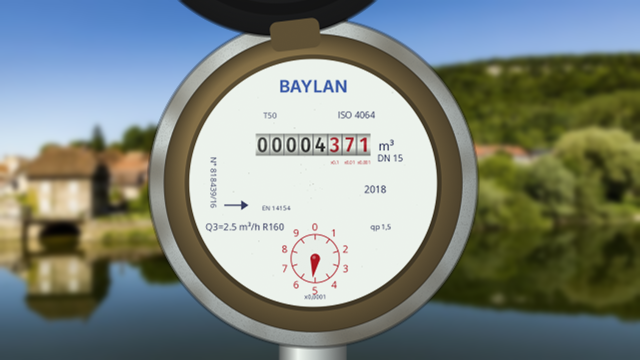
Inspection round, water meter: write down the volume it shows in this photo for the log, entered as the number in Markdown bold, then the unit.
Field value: **4.3715** m³
